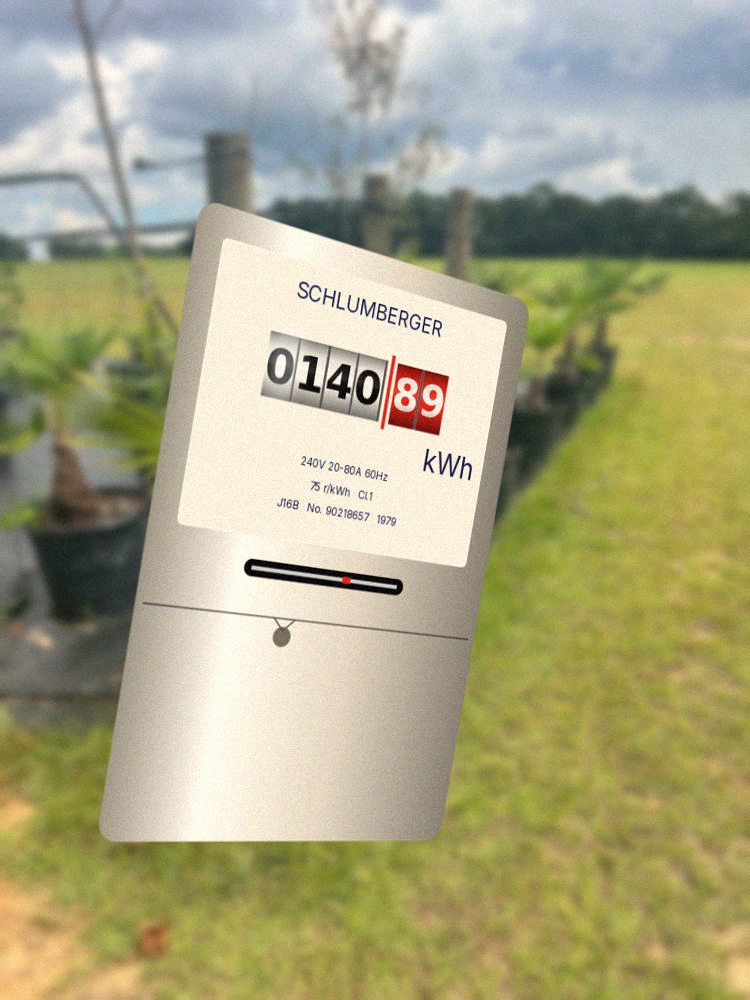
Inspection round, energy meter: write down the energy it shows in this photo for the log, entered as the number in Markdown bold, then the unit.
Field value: **140.89** kWh
